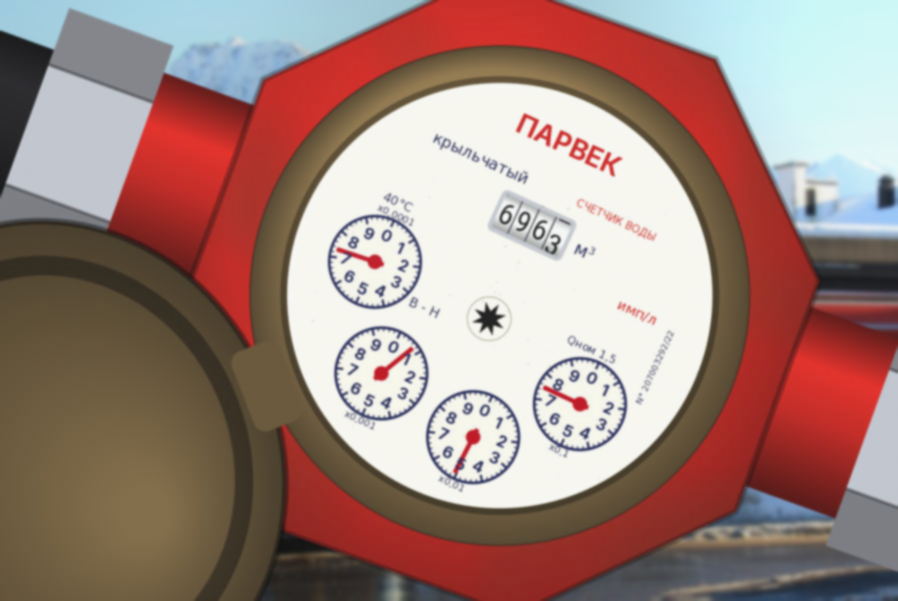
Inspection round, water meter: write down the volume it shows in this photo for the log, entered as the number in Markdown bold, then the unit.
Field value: **6962.7507** m³
